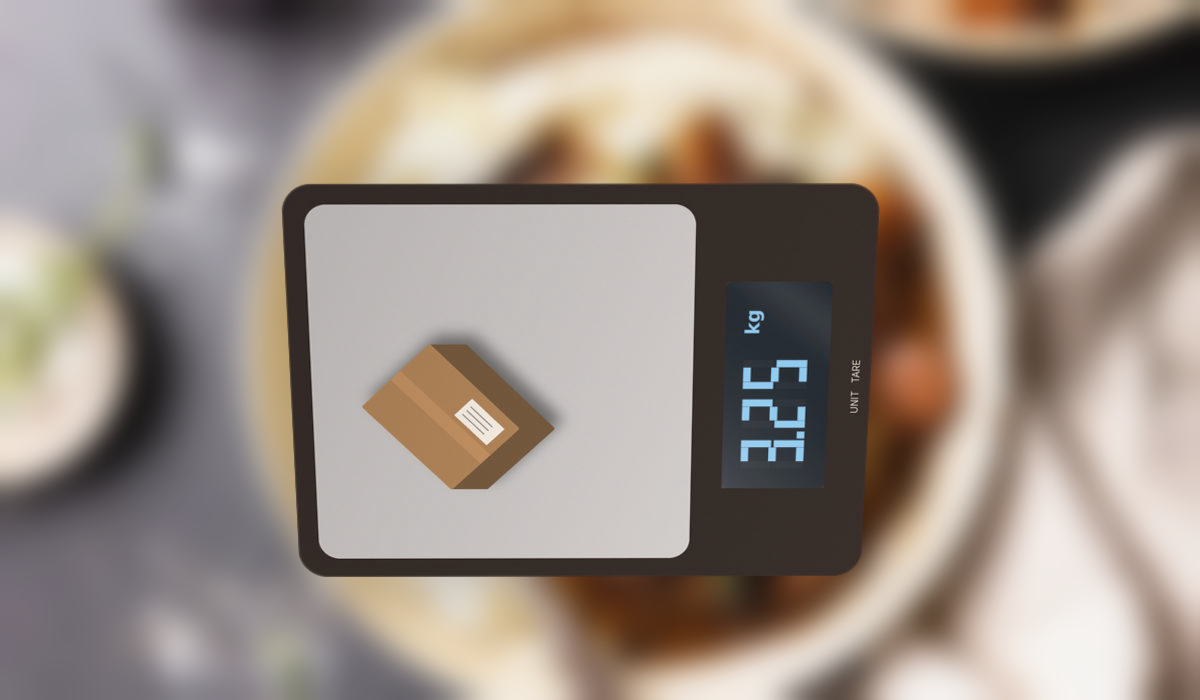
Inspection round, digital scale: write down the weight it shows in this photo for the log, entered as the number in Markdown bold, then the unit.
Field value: **3.25** kg
